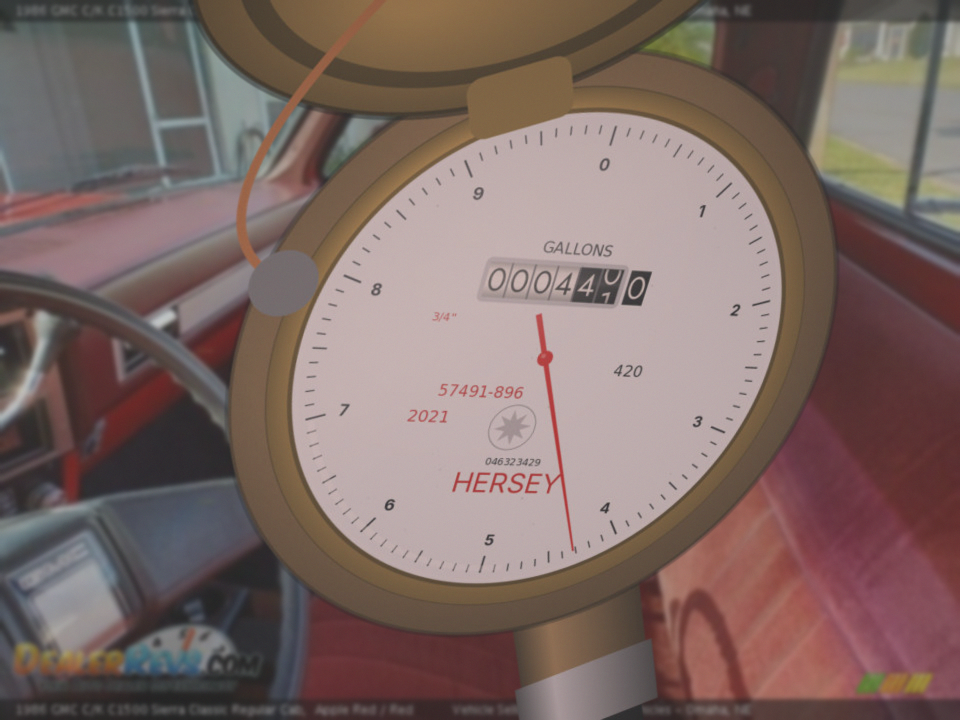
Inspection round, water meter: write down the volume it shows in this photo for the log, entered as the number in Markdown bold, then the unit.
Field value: **4404.3** gal
